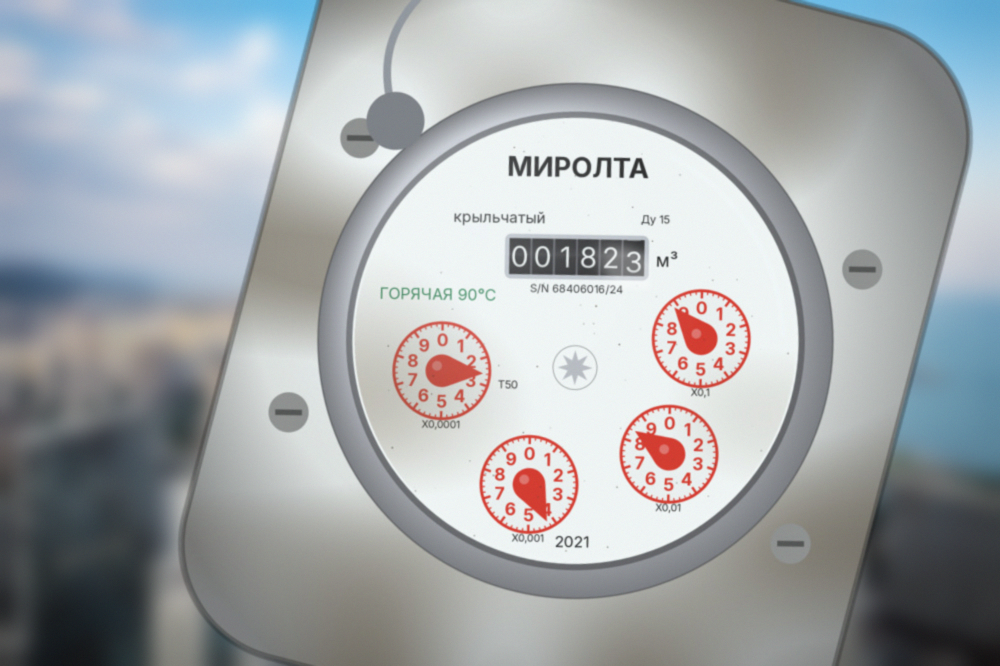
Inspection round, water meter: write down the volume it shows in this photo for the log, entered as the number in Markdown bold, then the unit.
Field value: **1822.8842** m³
